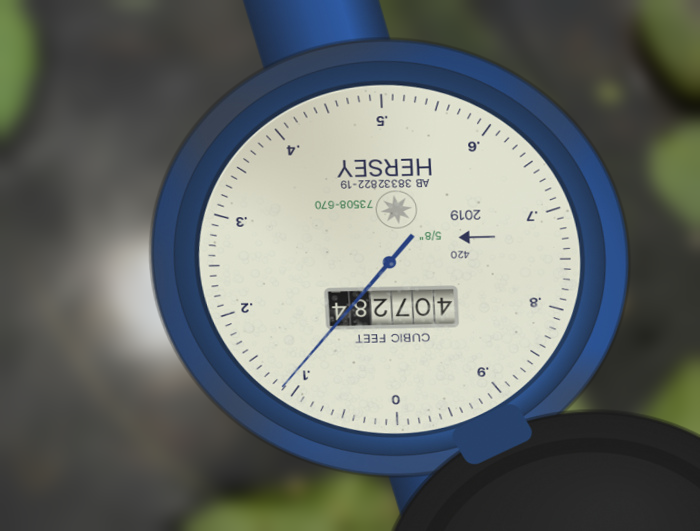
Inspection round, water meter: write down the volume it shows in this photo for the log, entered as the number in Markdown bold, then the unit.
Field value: **407284.11** ft³
